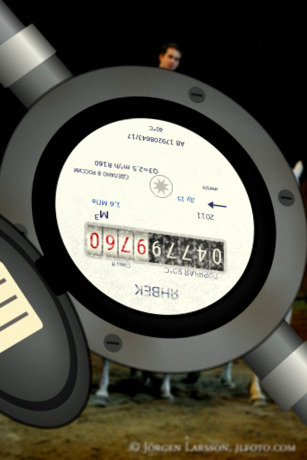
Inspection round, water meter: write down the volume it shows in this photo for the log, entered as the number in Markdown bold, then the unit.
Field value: **4779.9760** m³
